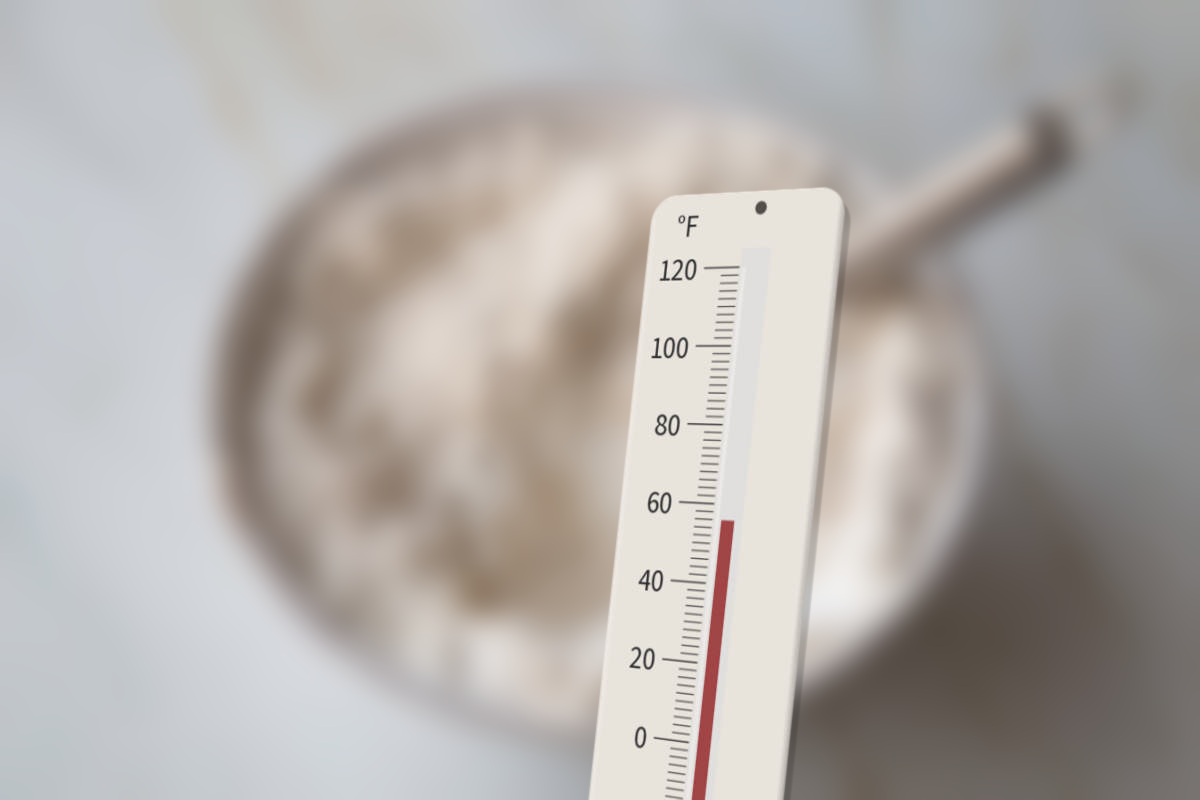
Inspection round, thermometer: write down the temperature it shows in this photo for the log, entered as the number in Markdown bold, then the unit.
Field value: **56** °F
